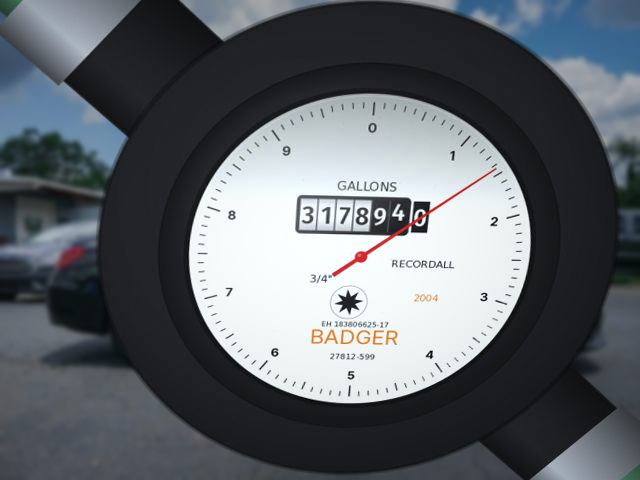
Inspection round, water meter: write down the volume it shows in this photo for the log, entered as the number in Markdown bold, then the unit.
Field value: **3178941.4** gal
